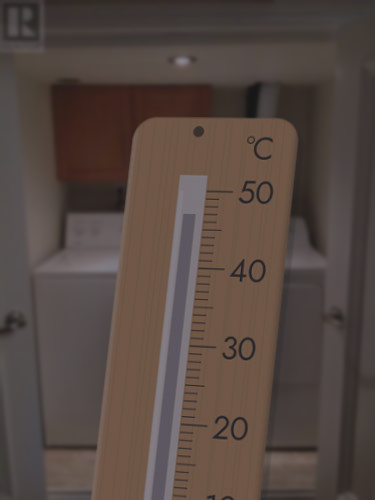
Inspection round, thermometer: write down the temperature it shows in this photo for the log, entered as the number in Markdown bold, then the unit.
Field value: **47** °C
